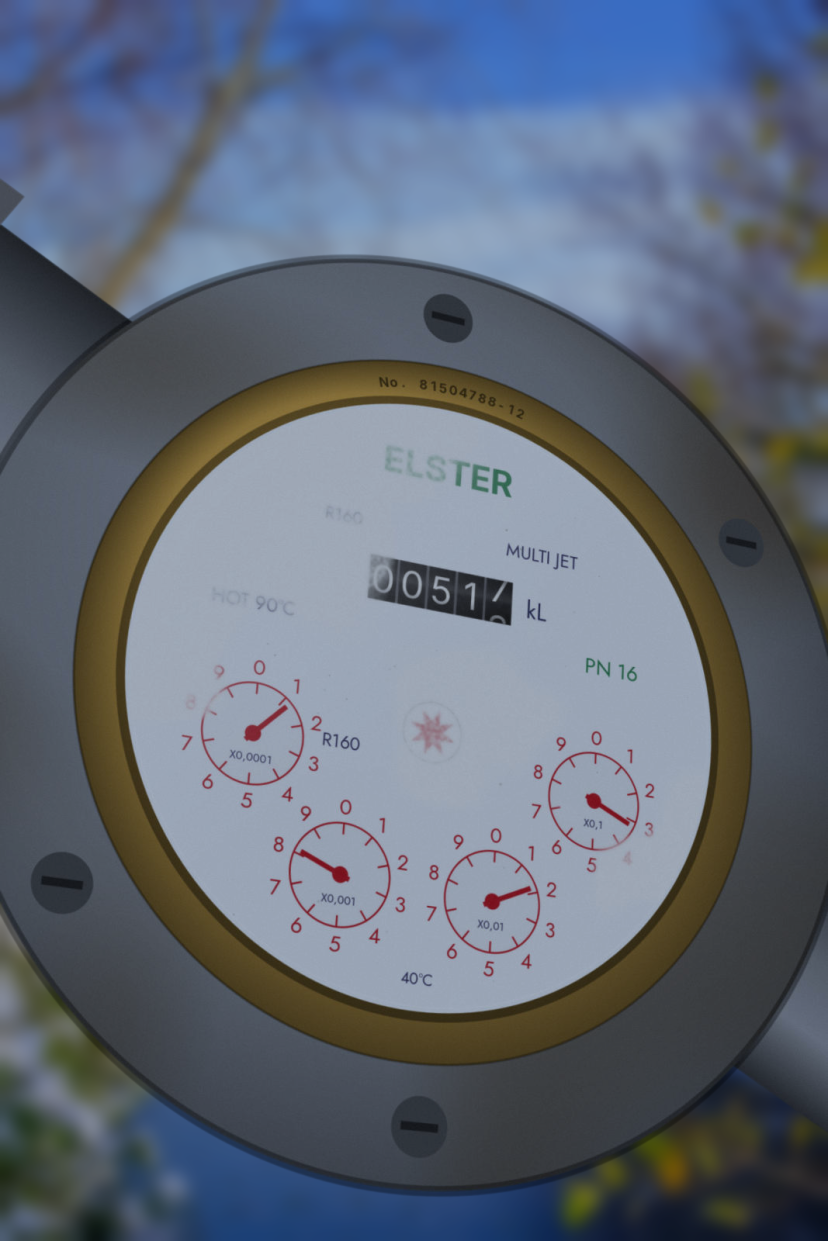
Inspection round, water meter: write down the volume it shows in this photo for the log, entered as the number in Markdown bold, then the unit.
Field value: **517.3181** kL
